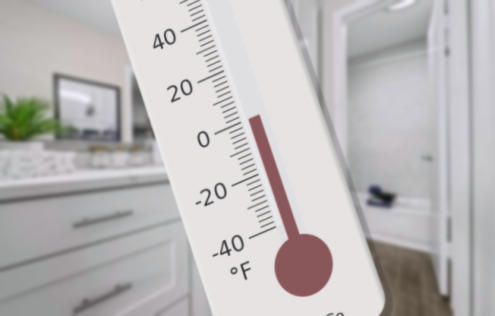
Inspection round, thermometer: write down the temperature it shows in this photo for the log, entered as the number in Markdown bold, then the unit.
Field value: **0** °F
